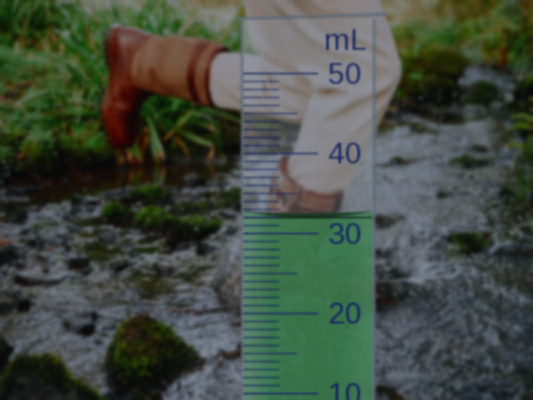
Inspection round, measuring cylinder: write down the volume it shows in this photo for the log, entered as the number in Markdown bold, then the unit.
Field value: **32** mL
